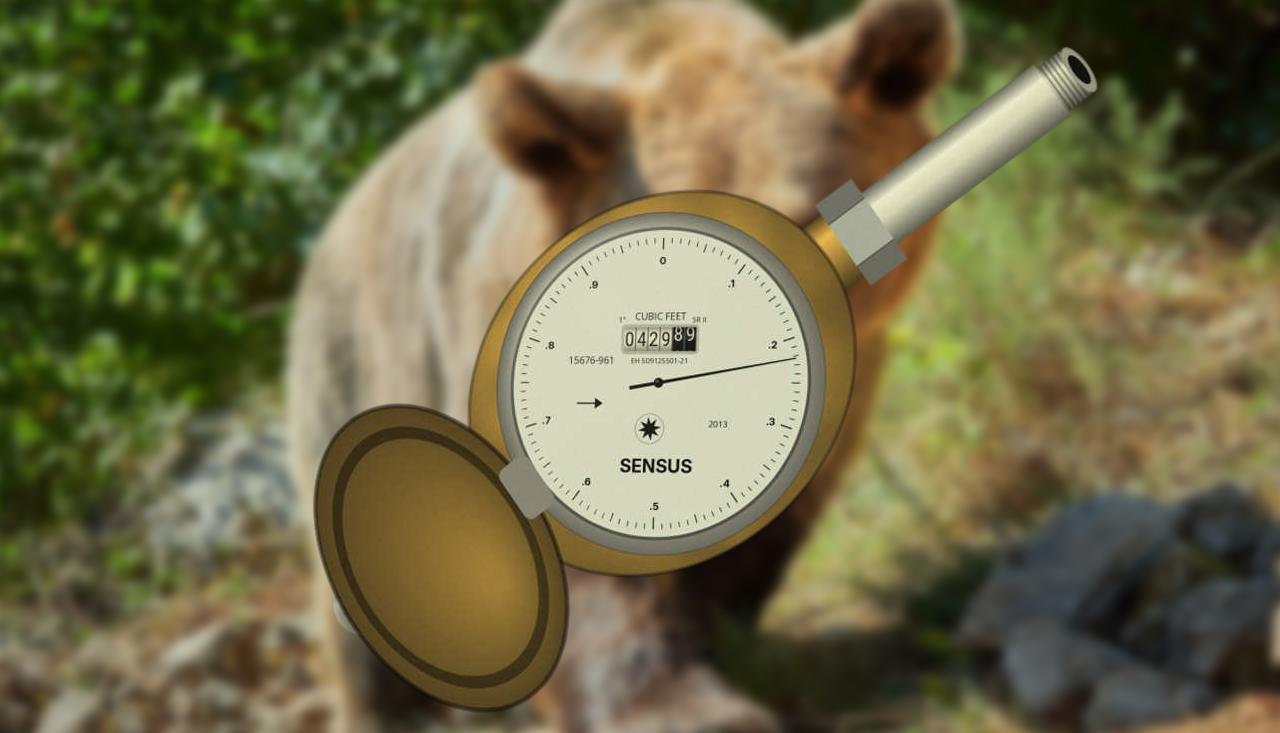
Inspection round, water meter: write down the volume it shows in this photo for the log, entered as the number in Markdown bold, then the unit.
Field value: **42989.22** ft³
